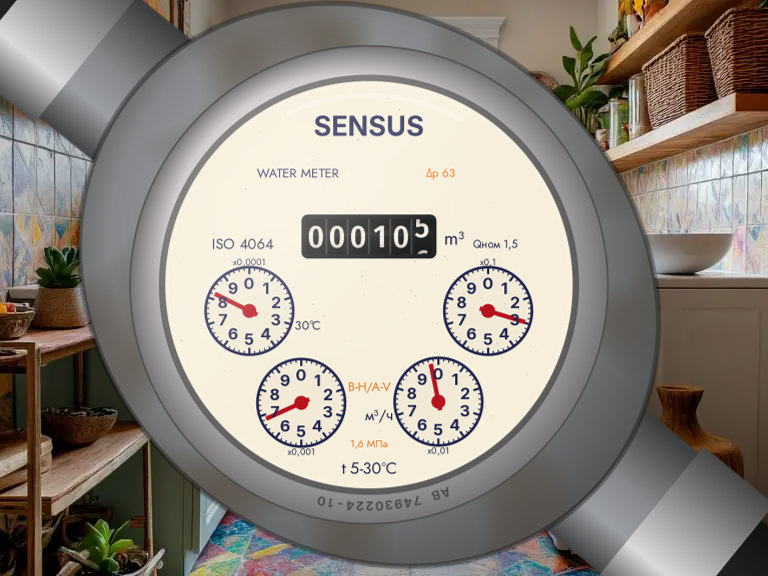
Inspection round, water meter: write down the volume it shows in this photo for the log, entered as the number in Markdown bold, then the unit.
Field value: **105.2968** m³
